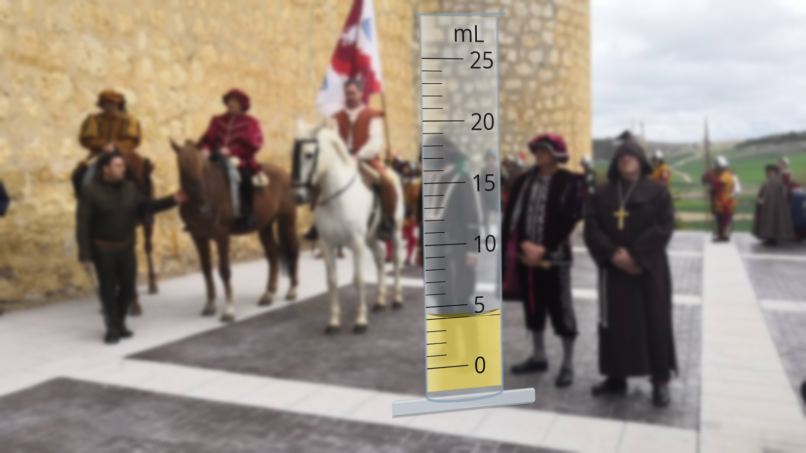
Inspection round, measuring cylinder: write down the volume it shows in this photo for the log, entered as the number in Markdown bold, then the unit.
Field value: **4** mL
